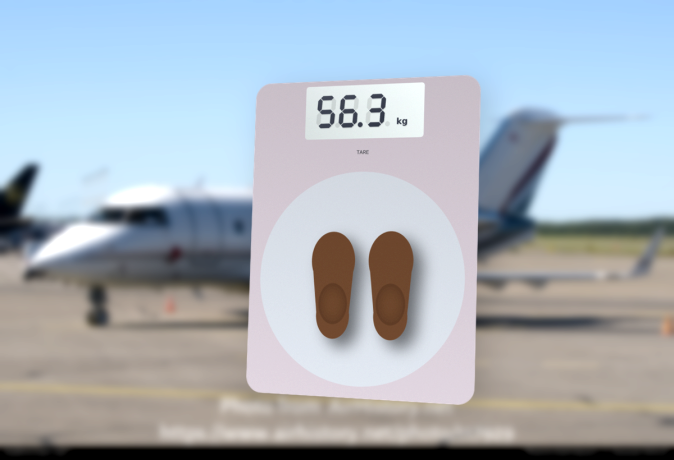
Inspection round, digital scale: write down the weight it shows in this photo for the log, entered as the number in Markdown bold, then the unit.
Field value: **56.3** kg
